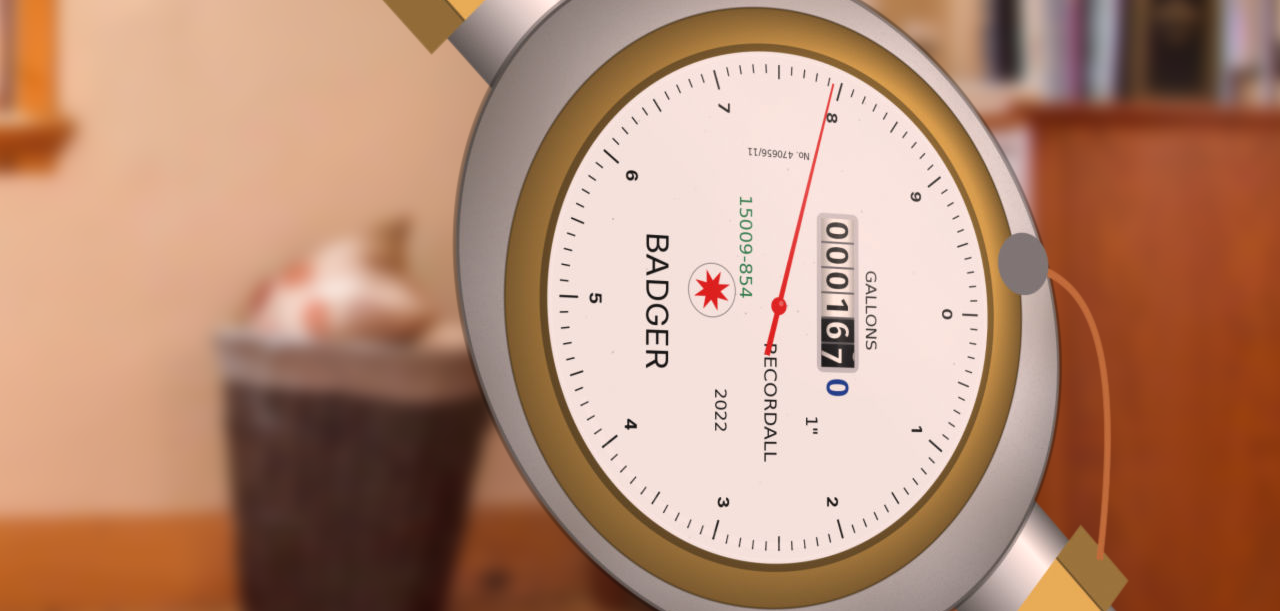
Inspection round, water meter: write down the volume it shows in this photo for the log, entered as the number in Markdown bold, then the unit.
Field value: **1667.9** gal
